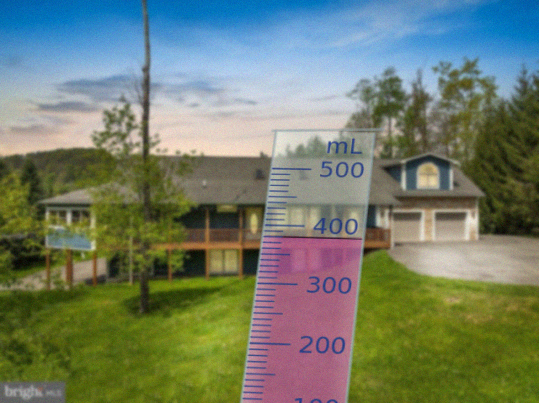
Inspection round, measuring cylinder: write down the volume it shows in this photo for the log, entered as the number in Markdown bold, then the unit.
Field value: **380** mL
